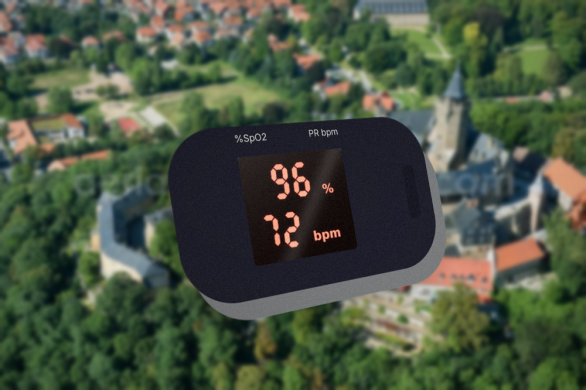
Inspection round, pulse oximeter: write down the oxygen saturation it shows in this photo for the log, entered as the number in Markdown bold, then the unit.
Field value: **96** %
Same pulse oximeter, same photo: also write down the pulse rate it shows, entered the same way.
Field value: **72** bpm
